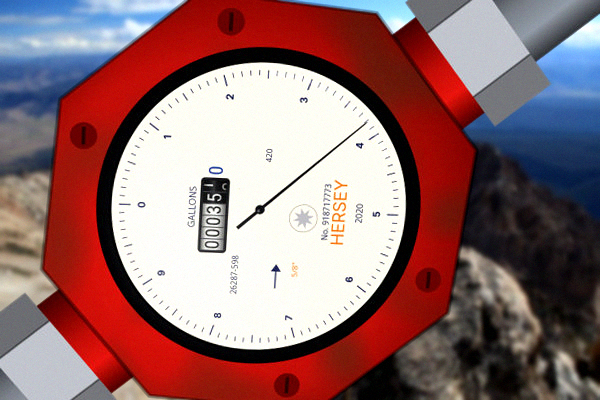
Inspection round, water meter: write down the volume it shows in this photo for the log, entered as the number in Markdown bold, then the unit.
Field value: **3513.8** gal
